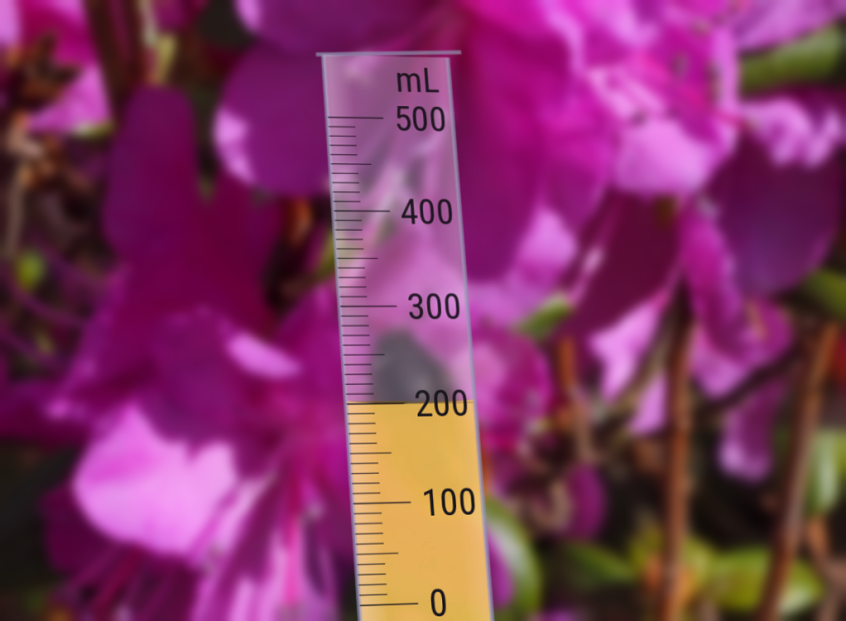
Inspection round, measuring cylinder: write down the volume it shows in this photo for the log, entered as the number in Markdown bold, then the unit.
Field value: **200** mL
